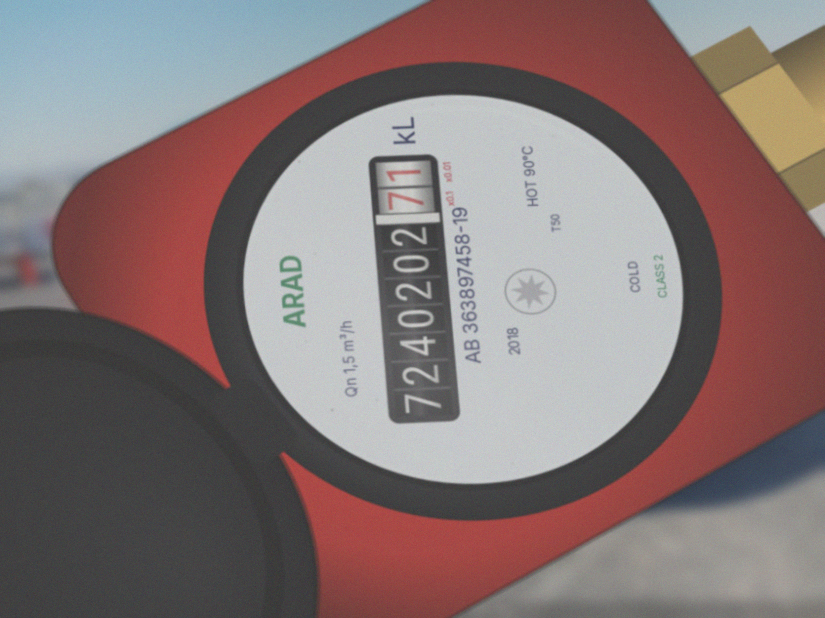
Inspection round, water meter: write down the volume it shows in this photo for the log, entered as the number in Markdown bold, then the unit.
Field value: **7240202.71** kL
